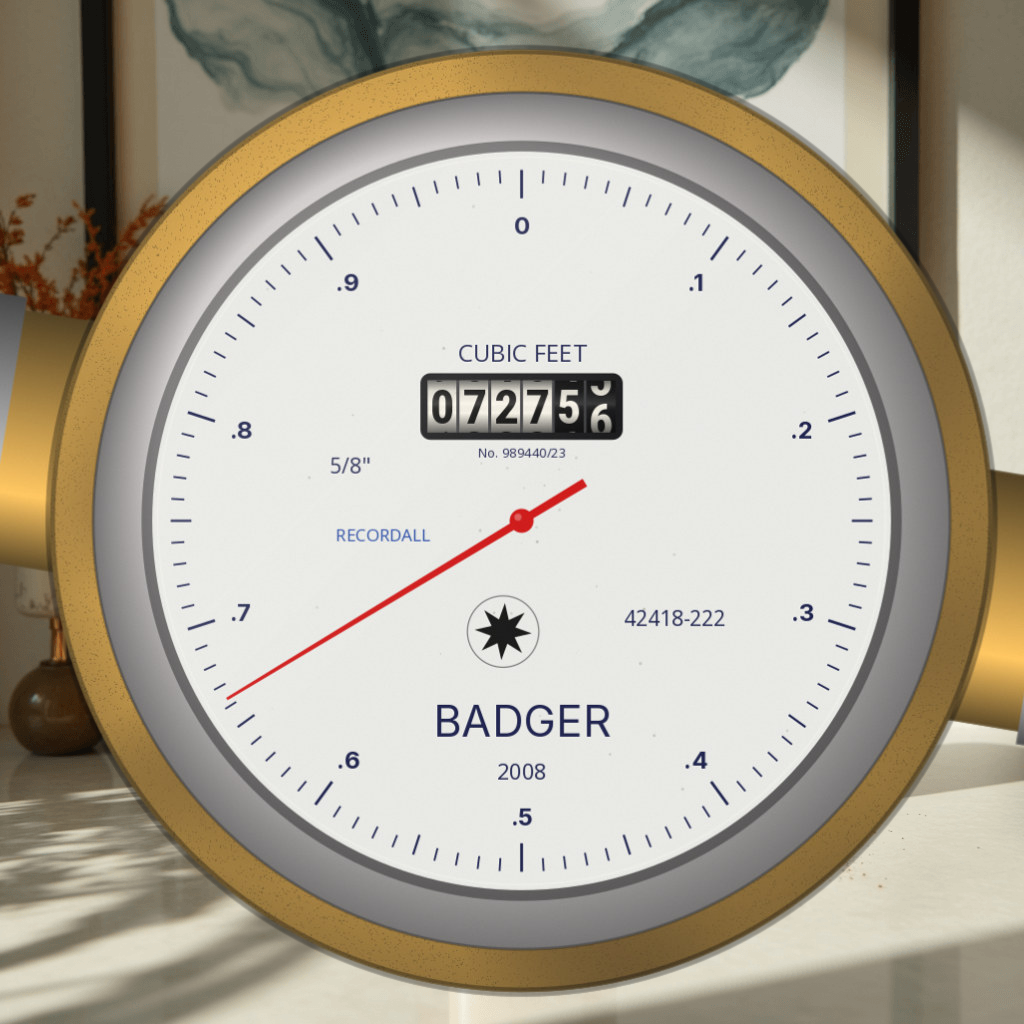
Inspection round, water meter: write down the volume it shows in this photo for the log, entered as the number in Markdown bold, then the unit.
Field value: **72755.66** ft³
